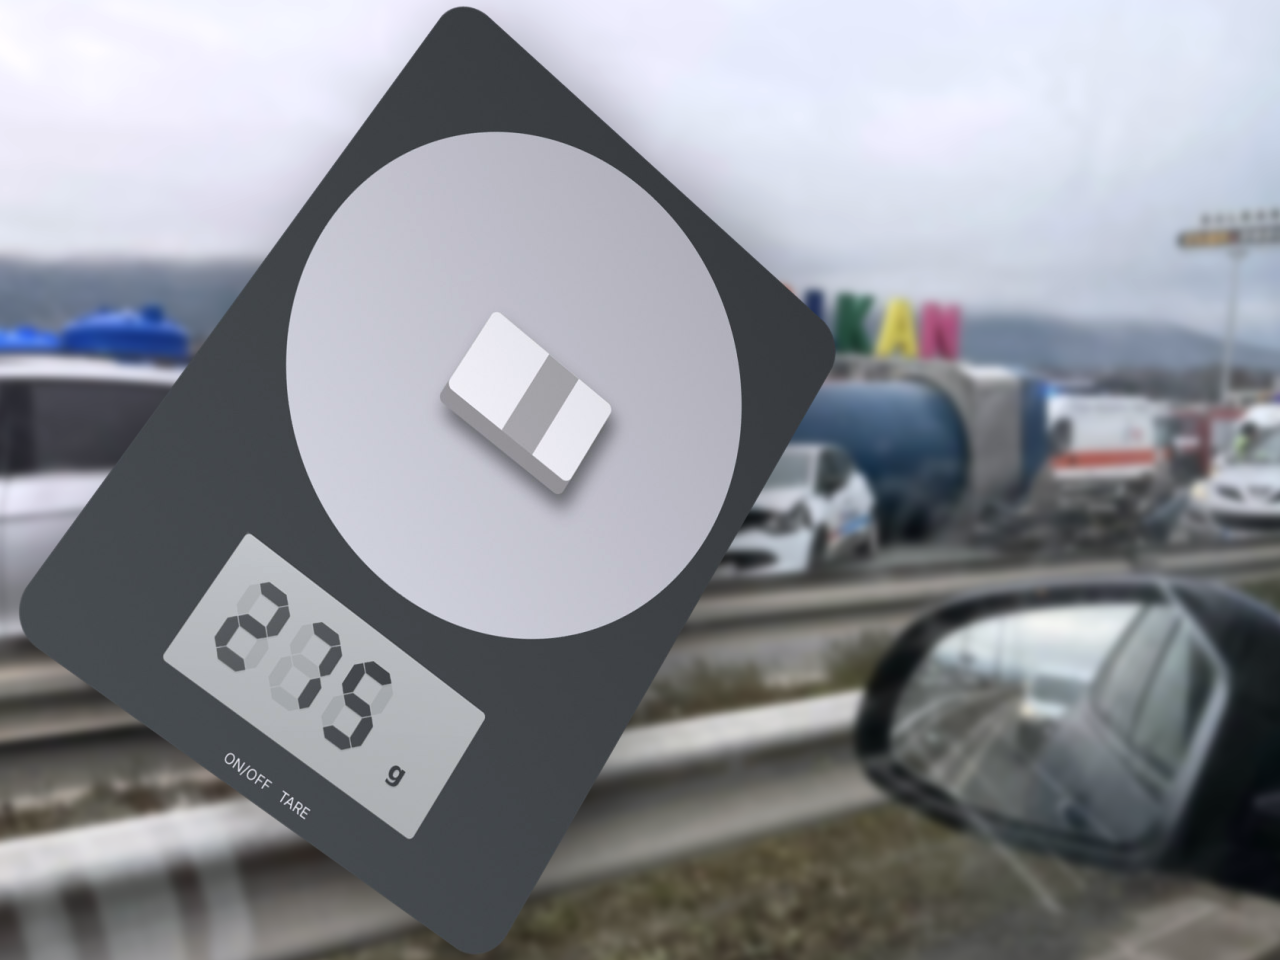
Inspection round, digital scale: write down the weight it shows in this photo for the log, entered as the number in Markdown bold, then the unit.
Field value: **275** g
